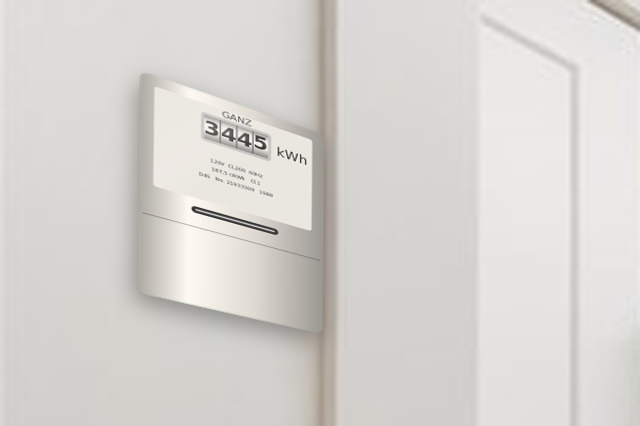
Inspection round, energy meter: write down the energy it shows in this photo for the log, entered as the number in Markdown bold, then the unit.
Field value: **3445** kWh
